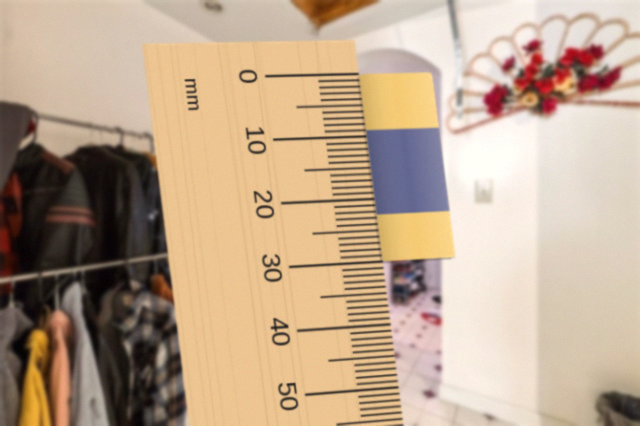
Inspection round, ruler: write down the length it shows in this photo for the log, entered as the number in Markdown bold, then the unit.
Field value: **30** mm
